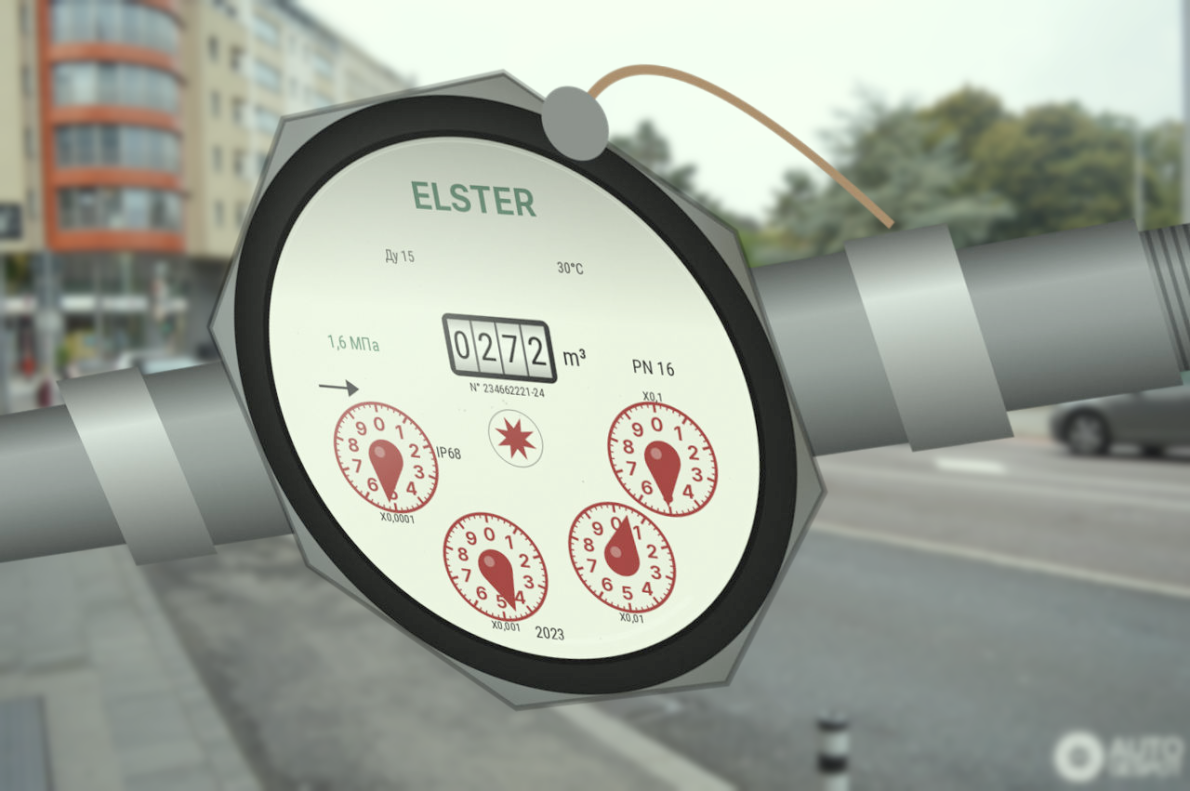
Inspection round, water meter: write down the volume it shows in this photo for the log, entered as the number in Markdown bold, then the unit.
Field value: **272.5045** m³
